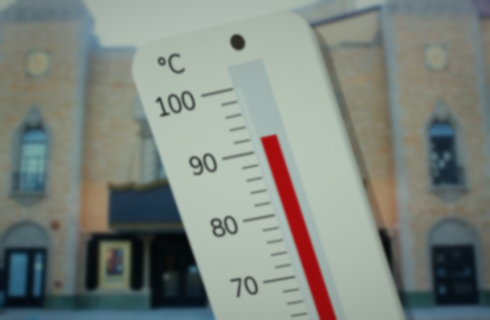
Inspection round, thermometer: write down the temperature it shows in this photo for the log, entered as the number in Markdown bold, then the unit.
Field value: **92** °C
